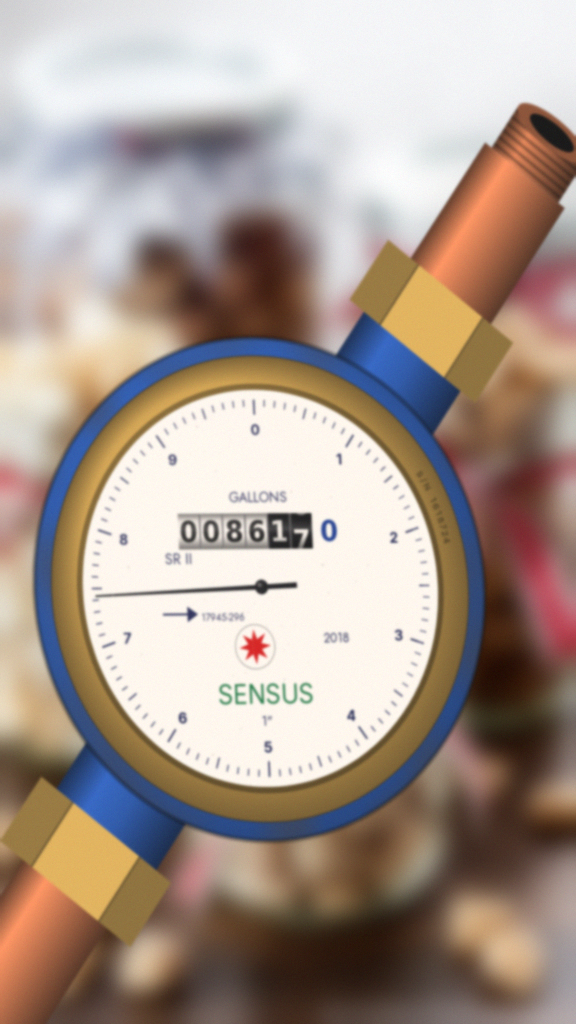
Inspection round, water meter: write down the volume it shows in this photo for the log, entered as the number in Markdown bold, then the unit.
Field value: **86167.4** gal
